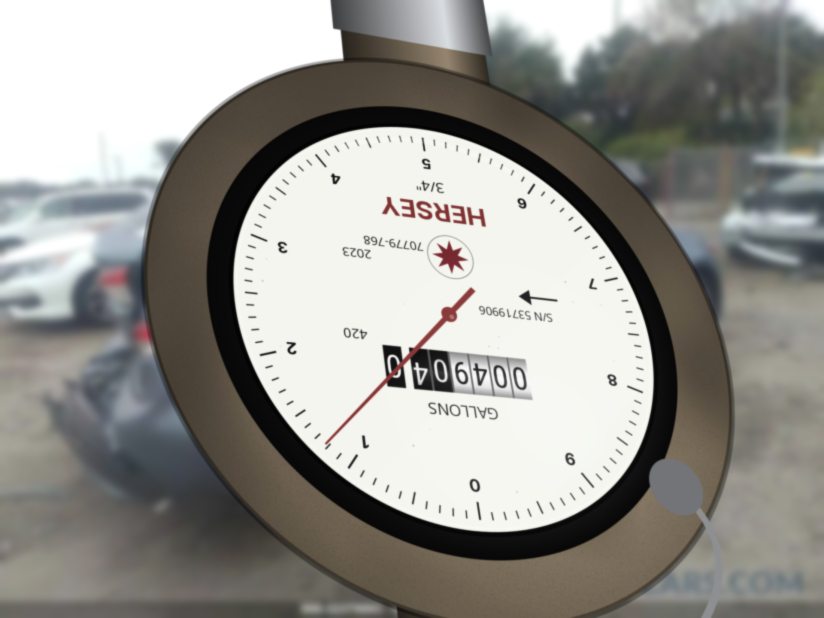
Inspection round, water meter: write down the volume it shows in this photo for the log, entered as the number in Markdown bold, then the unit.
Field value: **49041.2** gal
